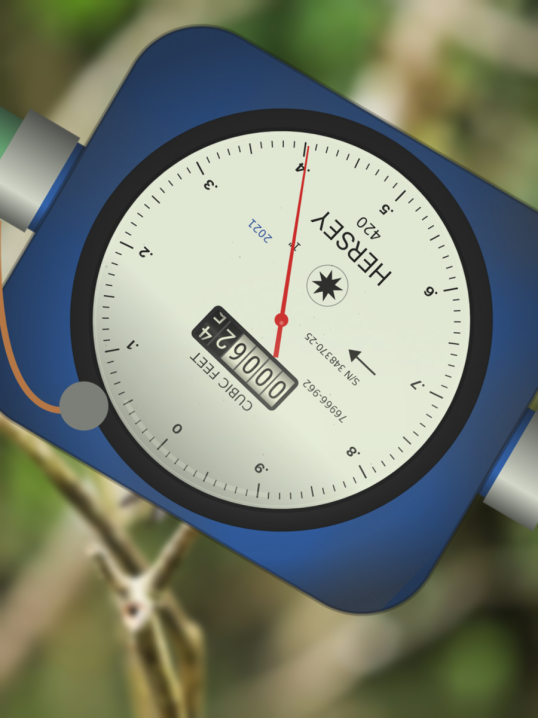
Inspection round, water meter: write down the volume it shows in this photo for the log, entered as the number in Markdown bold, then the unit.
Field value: **624.40** ft³
